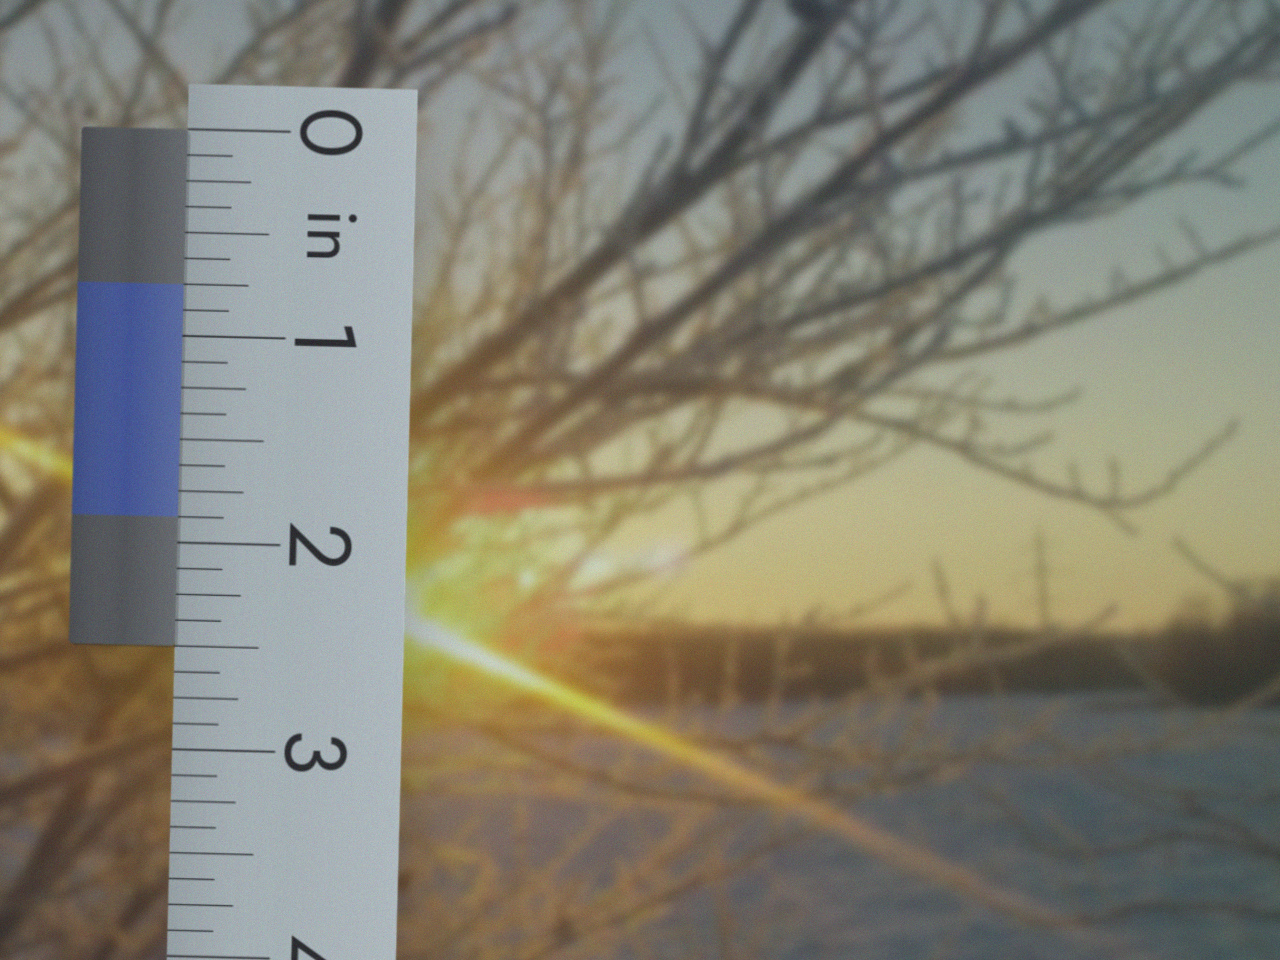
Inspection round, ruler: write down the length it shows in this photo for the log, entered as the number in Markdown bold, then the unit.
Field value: **2.5** in
